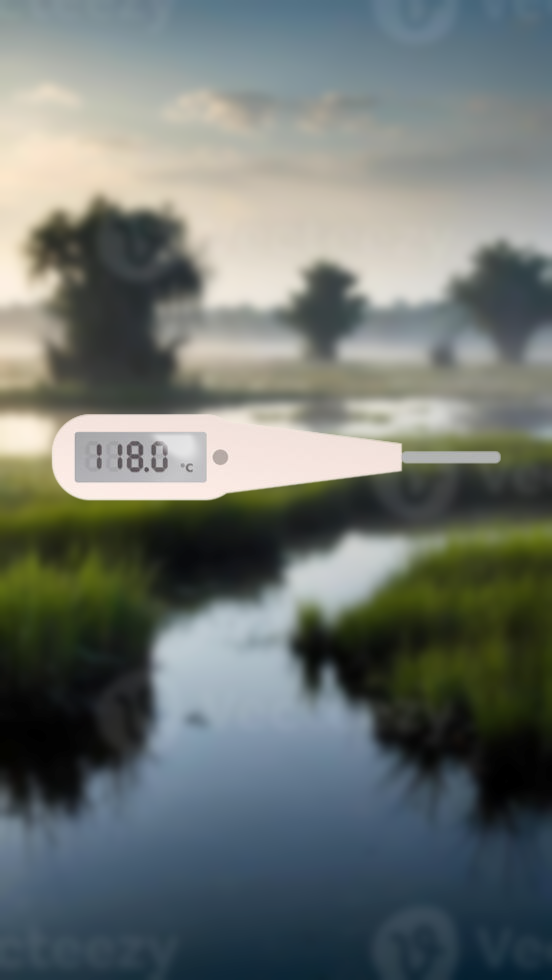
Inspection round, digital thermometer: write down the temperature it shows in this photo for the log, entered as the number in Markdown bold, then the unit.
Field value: **118.0** °C
